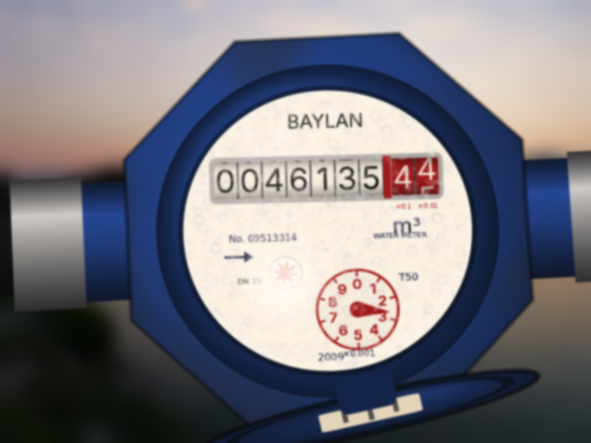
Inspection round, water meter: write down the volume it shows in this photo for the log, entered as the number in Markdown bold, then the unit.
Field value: **46135.442** m³
